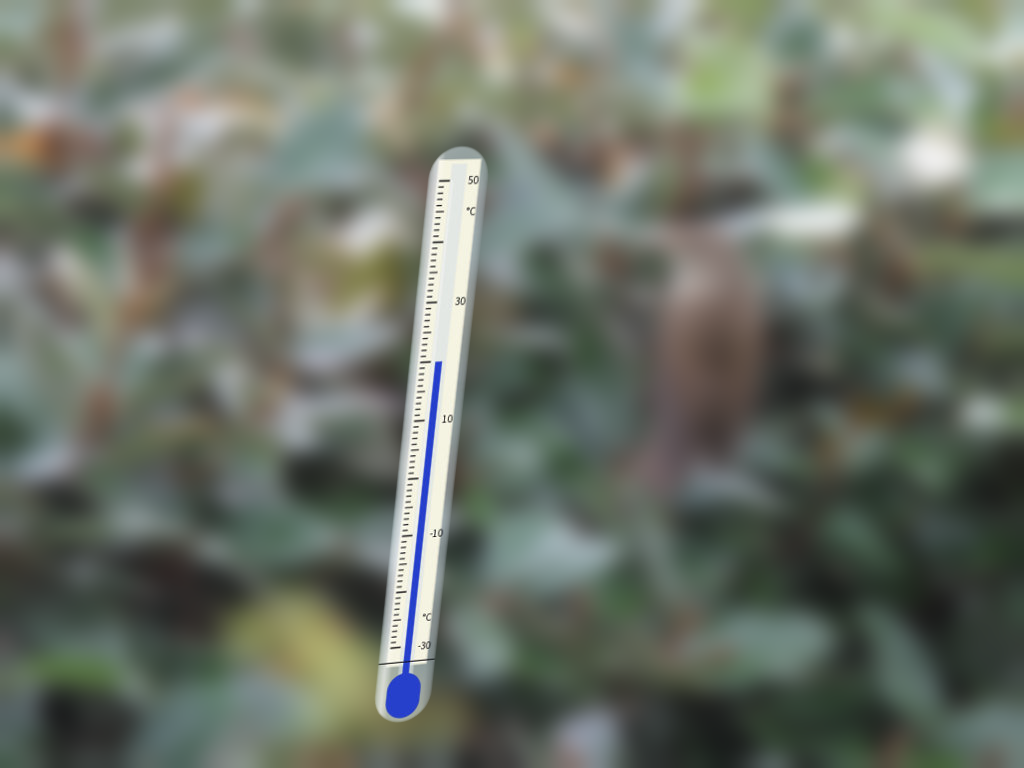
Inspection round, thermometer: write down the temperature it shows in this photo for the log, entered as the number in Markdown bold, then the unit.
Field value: **20** °C
